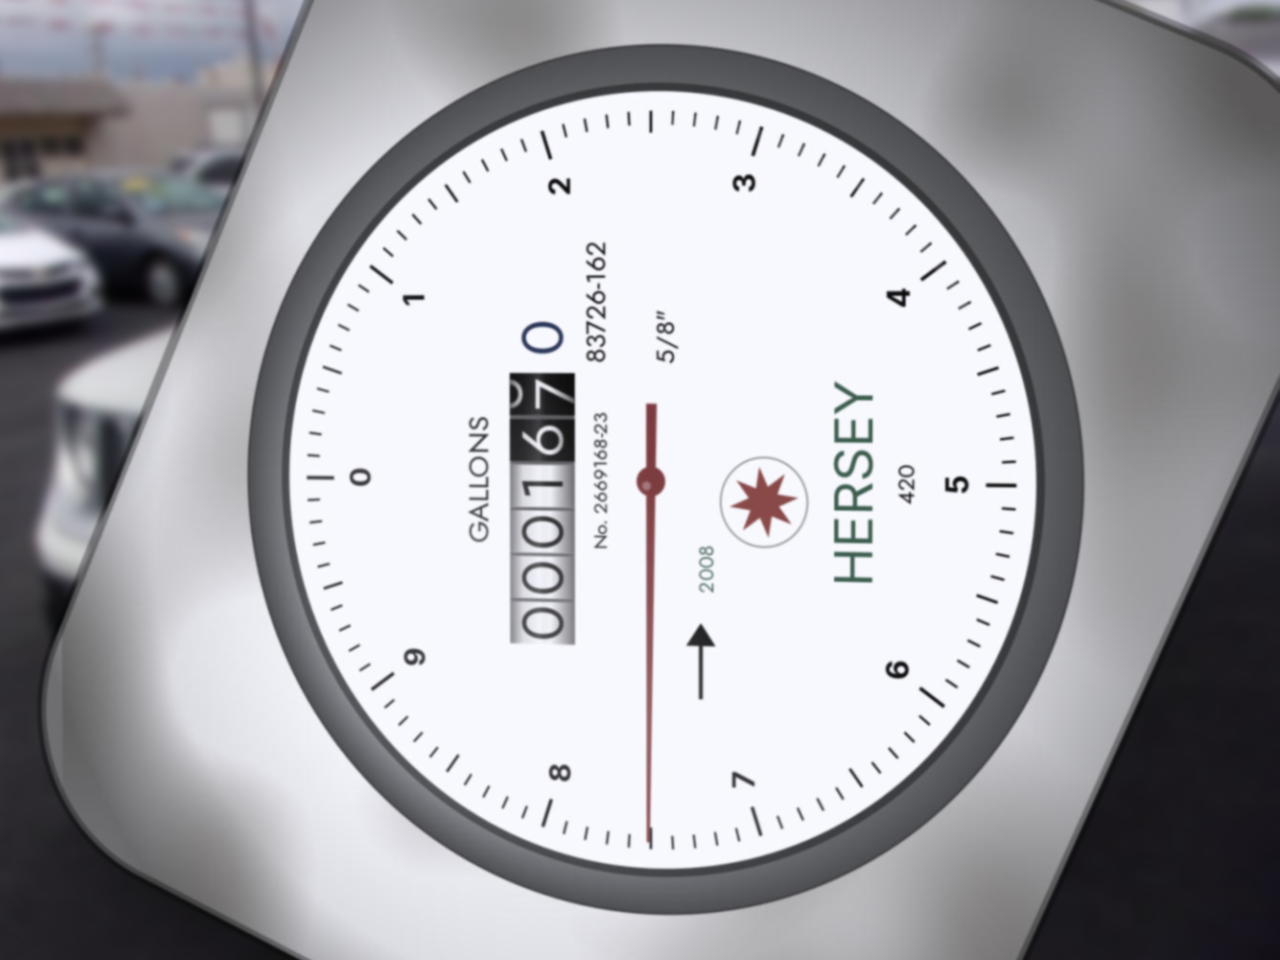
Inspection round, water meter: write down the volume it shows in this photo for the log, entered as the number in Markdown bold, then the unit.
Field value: **1667.5** gal
